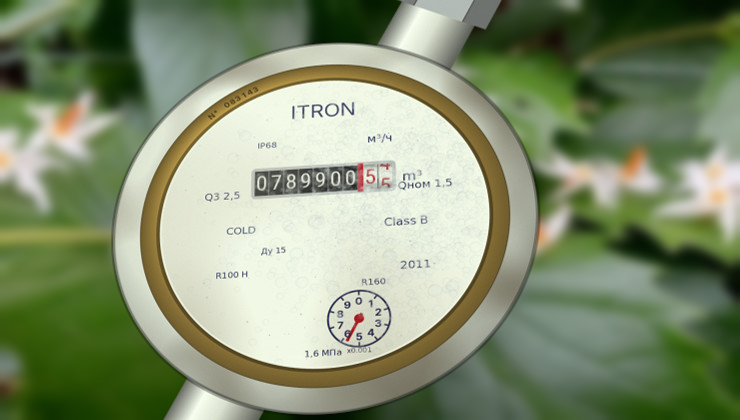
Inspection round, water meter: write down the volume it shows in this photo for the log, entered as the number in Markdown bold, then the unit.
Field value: **789900.545** m³
